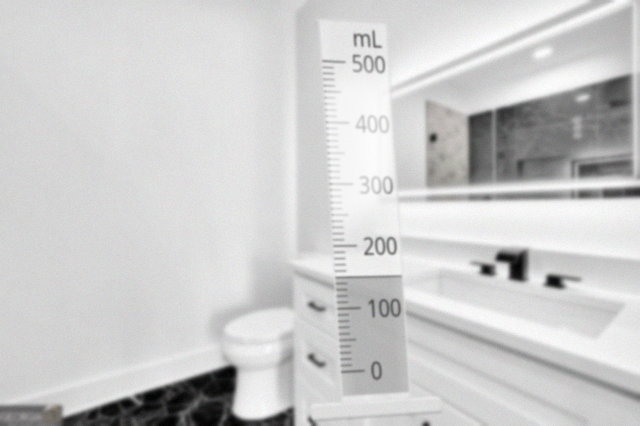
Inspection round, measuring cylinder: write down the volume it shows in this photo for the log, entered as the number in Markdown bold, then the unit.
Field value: **150** mL
